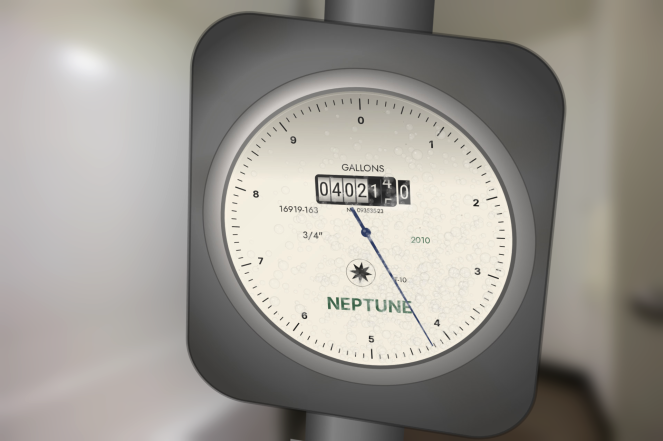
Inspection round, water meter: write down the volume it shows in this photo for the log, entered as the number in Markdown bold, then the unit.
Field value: **402144.2** gal
